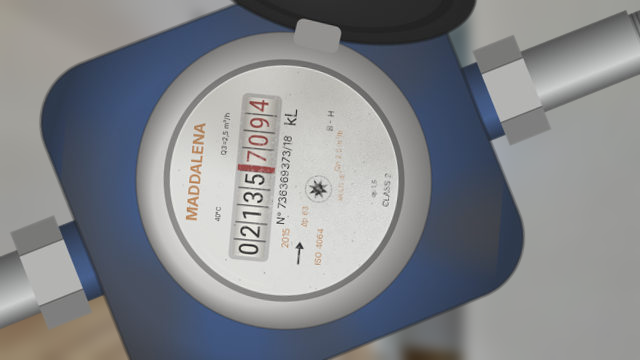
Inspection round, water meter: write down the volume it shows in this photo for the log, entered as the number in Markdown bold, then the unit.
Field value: **2135.7094** kL
